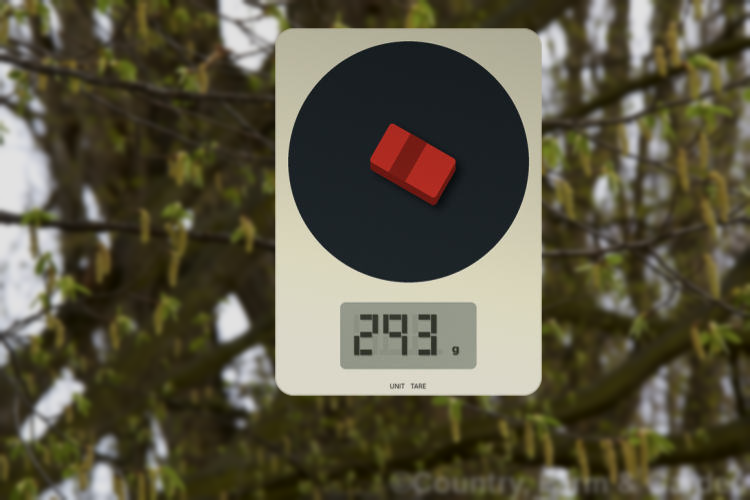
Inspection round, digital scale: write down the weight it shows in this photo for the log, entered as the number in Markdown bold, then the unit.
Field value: **293** g
